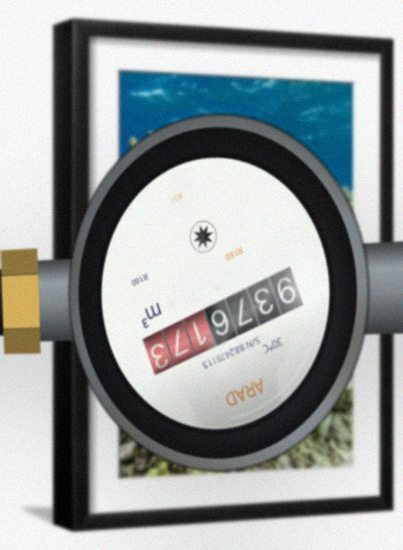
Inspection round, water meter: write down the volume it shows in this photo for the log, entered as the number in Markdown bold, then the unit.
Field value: **9376.173** m³
